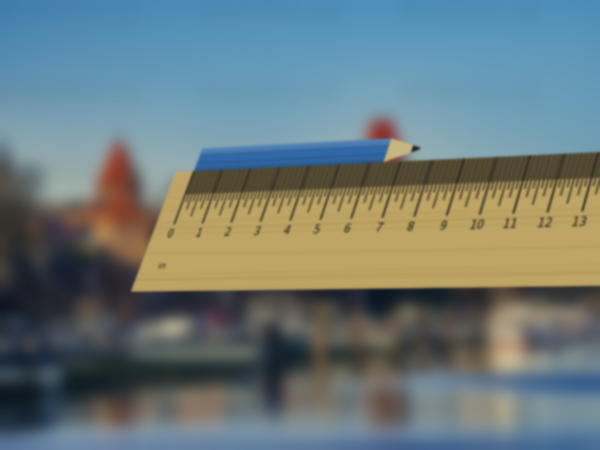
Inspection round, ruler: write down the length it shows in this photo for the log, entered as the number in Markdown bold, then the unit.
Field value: **7.5** in
